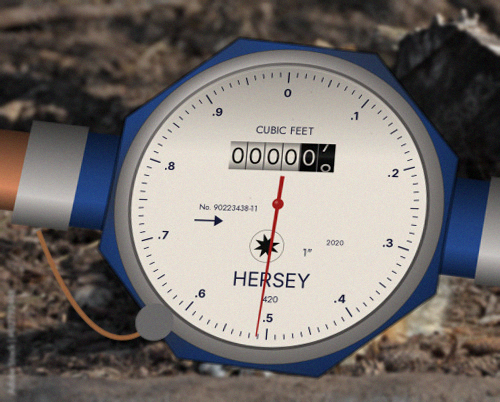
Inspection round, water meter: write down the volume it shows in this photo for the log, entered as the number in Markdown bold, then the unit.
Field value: **7.51** ft³
